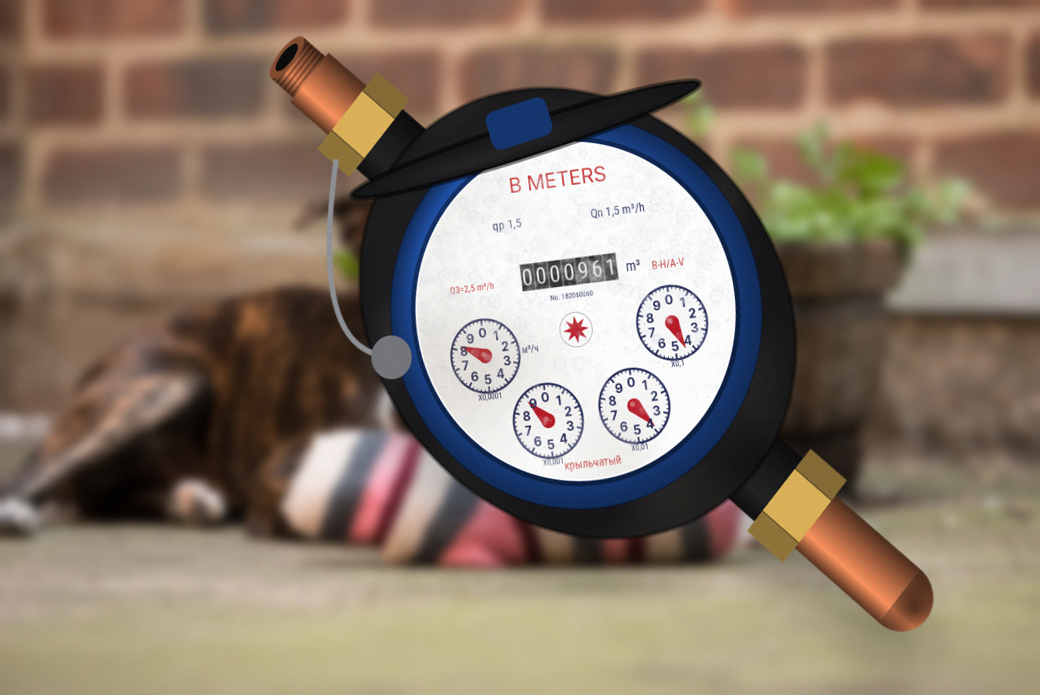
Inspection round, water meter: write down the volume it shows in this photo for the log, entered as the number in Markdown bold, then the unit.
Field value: **961.4388** m³
